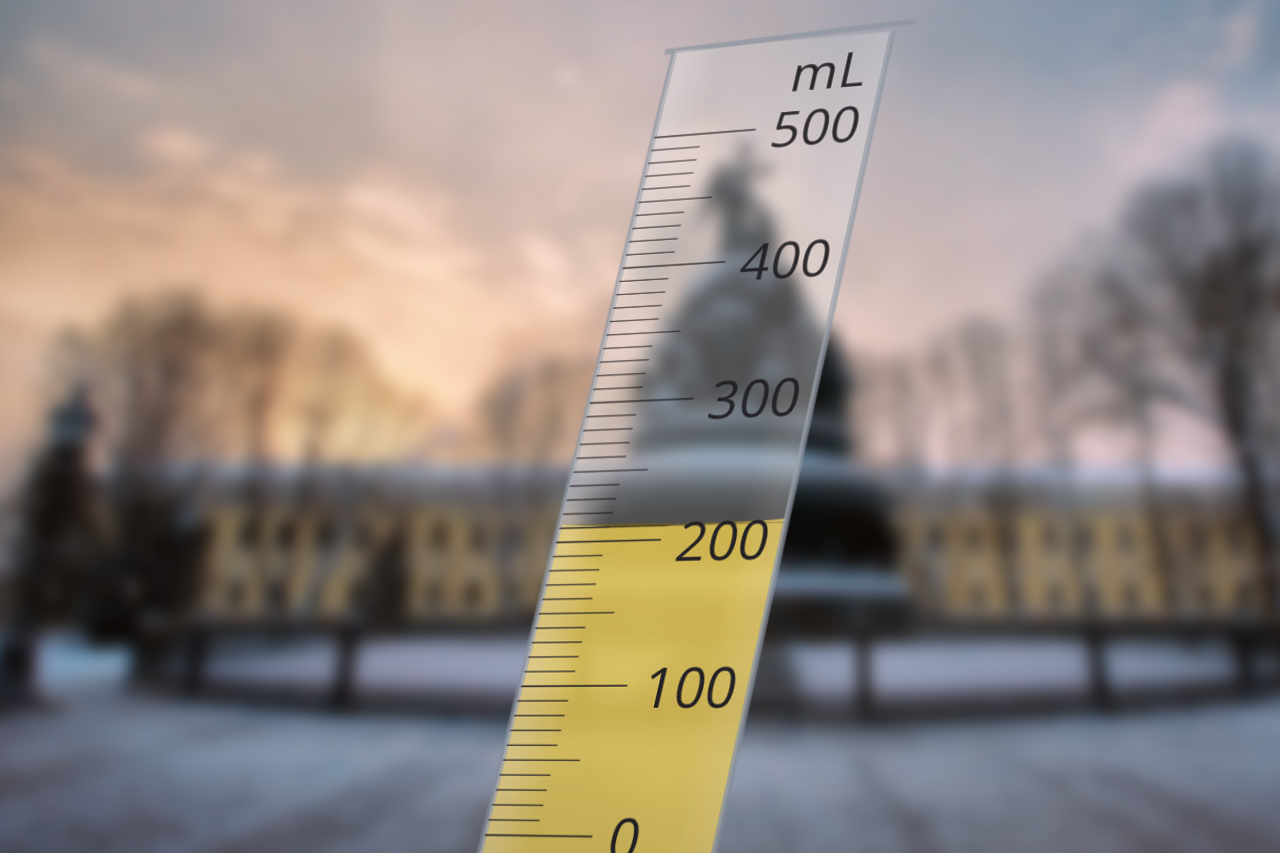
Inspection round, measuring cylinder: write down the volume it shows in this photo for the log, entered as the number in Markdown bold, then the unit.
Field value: **210** mL
